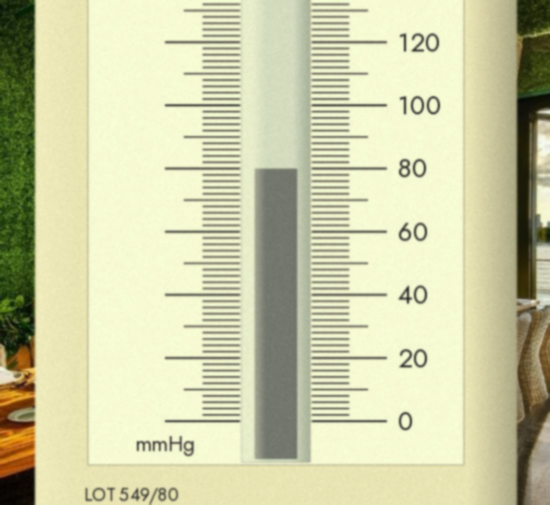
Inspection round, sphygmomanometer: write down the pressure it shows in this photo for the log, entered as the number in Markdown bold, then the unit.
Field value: **80** mmHg
